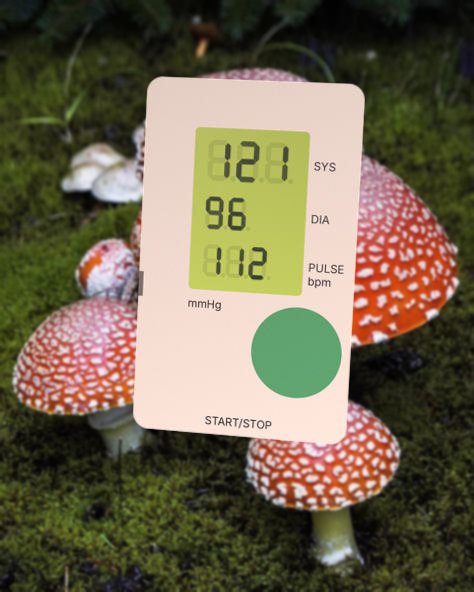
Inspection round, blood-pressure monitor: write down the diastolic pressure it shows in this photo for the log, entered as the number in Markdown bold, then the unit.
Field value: **96** mmHg
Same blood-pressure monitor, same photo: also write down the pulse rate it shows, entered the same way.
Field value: **112** bpm
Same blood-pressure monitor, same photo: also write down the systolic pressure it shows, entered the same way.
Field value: **121** mmHg
